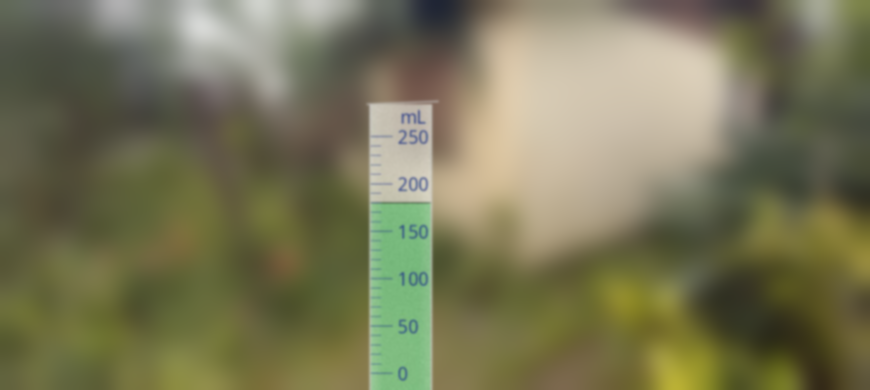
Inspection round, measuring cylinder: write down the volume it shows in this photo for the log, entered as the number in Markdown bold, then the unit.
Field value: **180** mL
